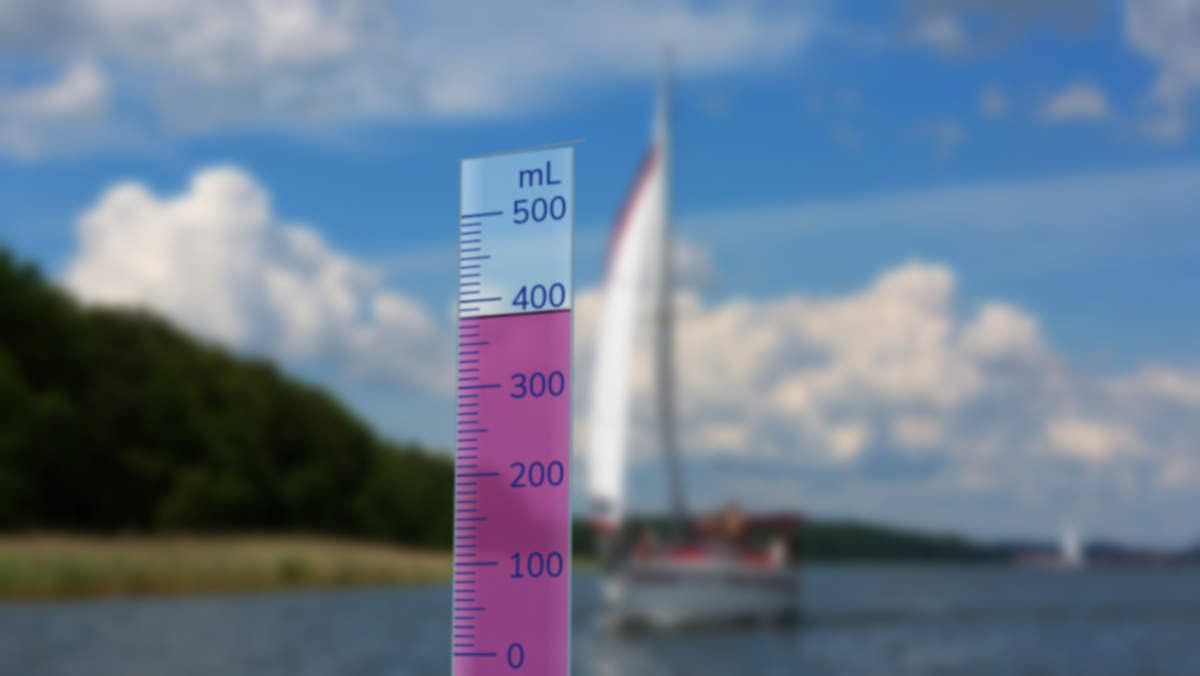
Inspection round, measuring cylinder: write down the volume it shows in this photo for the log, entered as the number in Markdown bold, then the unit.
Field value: **380** mL
